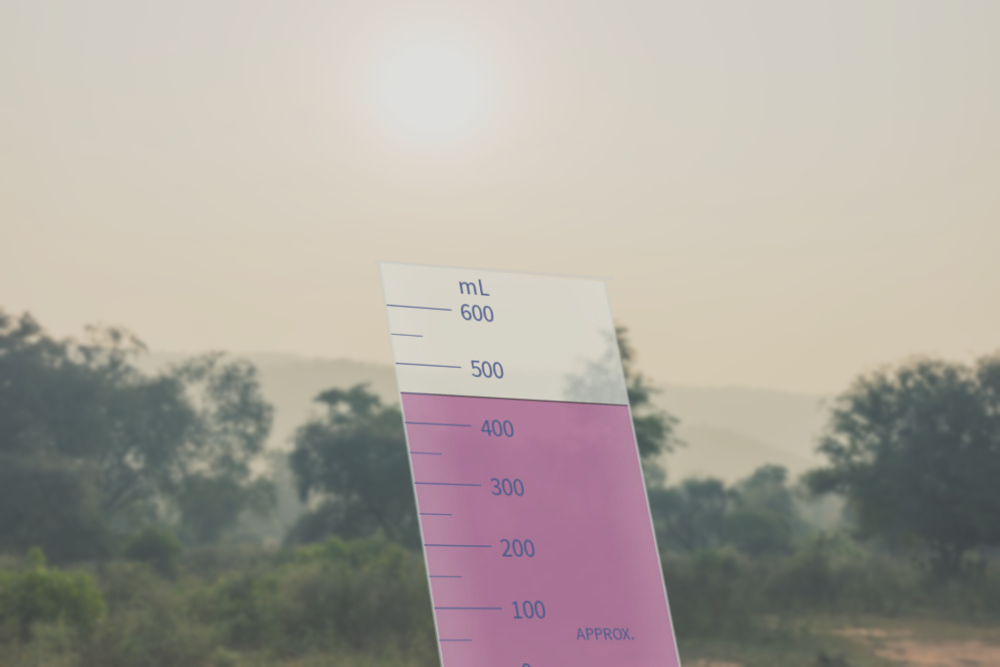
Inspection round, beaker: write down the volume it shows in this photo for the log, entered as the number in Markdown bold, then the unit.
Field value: **450** mL
